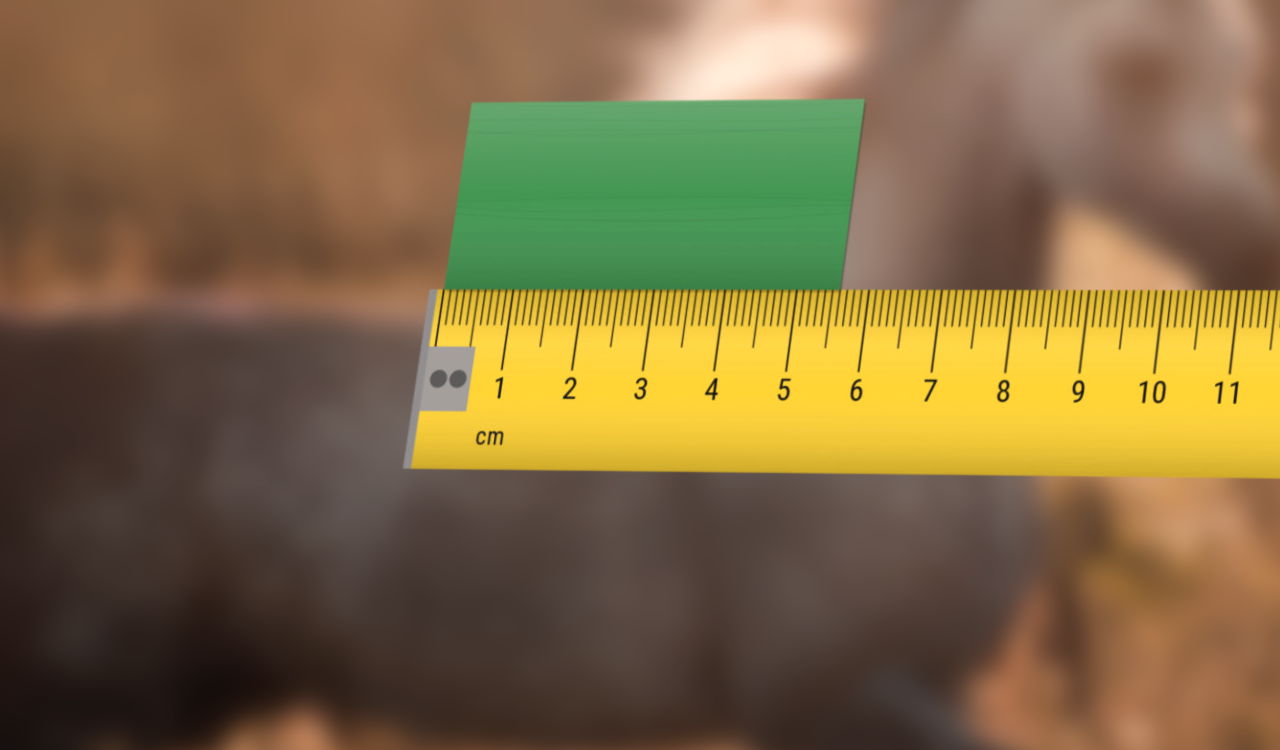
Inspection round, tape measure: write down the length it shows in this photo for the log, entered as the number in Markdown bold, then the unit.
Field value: **5.6** cm
